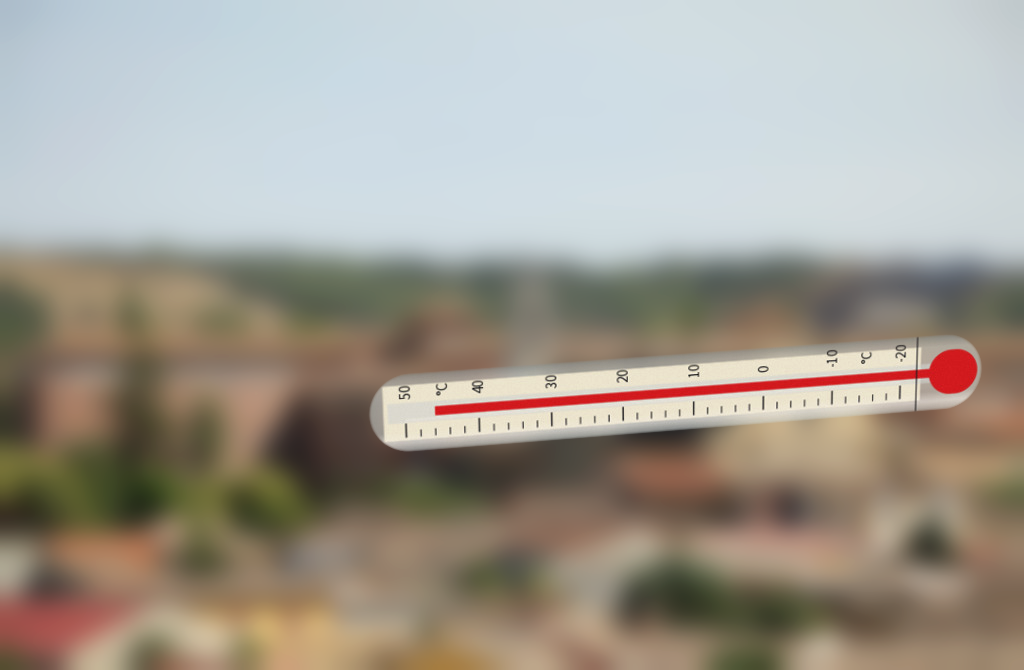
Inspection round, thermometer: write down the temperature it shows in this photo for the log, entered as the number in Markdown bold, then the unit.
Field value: **46** °C
